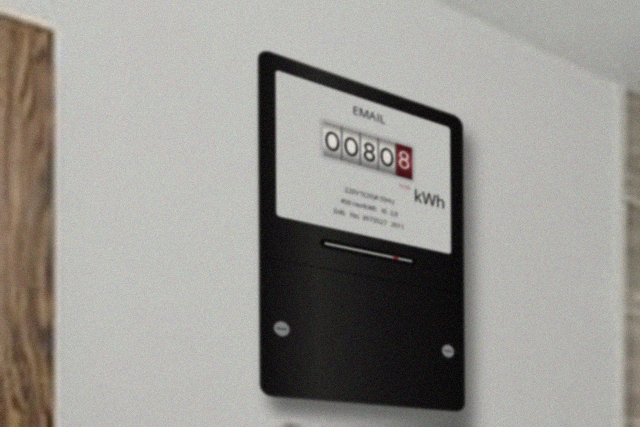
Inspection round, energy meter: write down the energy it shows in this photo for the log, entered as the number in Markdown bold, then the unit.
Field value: **80.8** kWh
